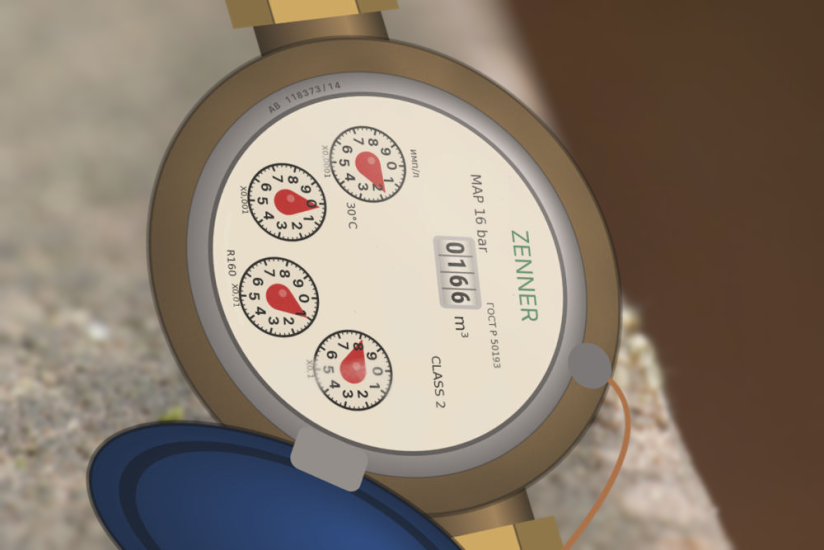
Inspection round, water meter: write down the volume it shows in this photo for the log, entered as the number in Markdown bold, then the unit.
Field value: **166.8101** m³
